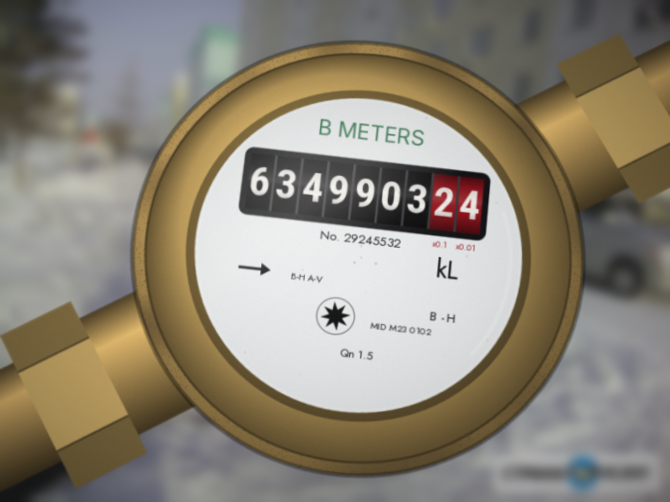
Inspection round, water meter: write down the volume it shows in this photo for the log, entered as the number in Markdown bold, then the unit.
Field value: **6349903.24** kL
